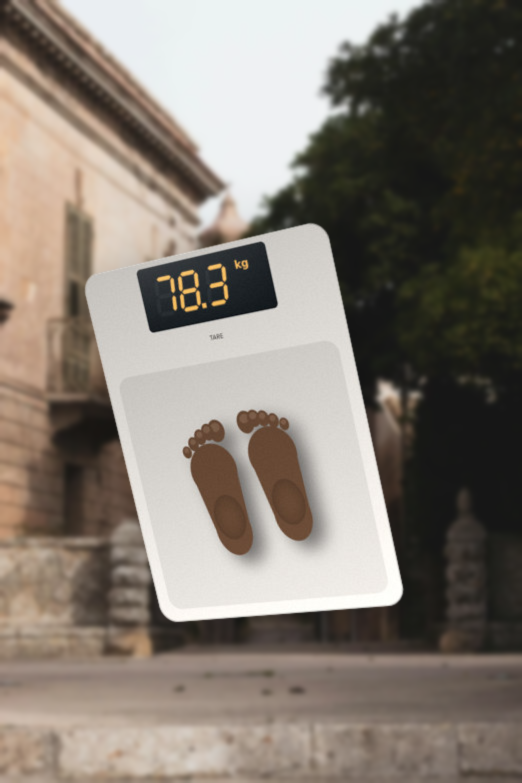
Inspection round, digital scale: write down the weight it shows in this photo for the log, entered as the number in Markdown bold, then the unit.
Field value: **78.3** kg
